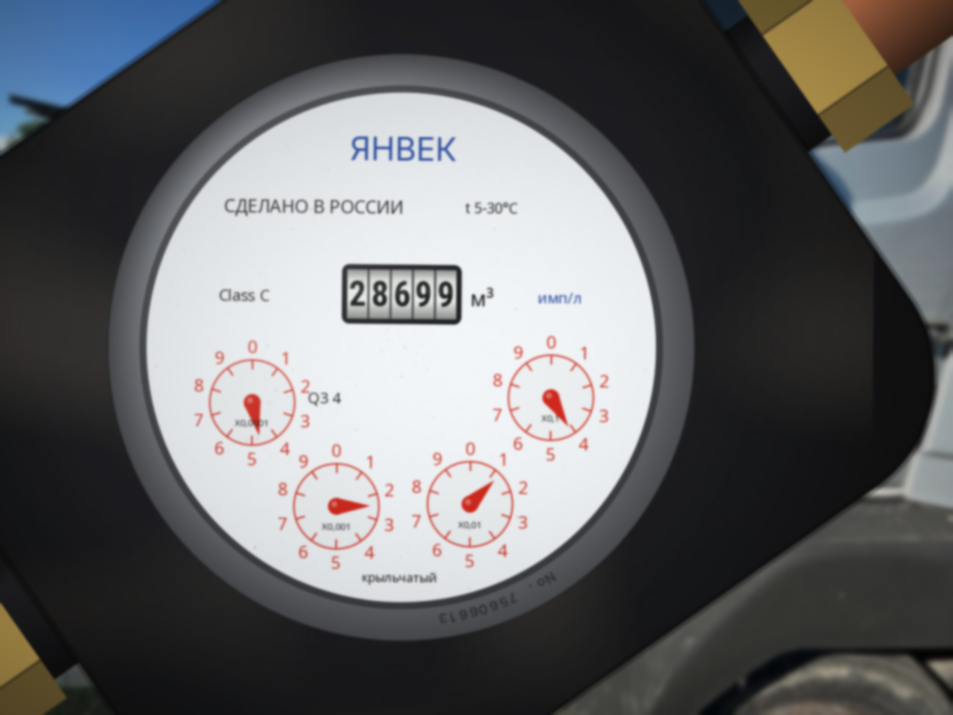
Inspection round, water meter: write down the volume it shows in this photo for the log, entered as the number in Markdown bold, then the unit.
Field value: **28699.4124** m³
